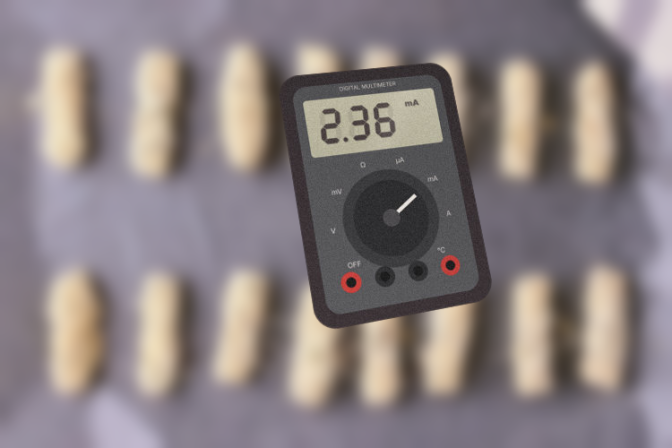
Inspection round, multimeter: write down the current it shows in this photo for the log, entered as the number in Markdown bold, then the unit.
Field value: **2.36** mA
